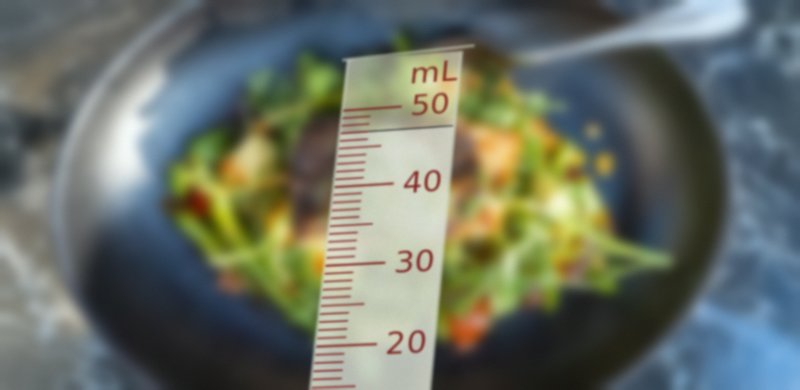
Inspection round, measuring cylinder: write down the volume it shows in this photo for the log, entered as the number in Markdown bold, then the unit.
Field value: **47** mL
